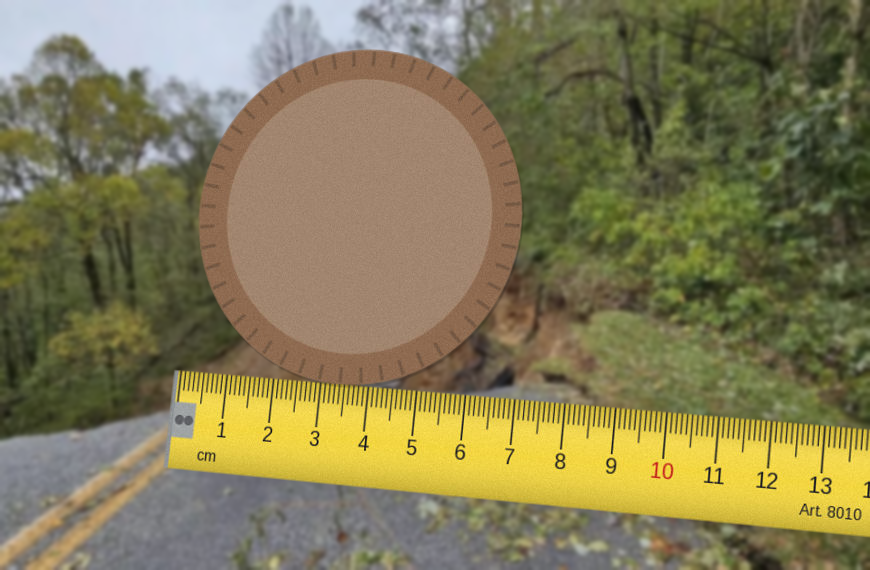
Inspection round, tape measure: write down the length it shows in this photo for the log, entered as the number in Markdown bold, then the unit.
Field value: **6.8** cm
